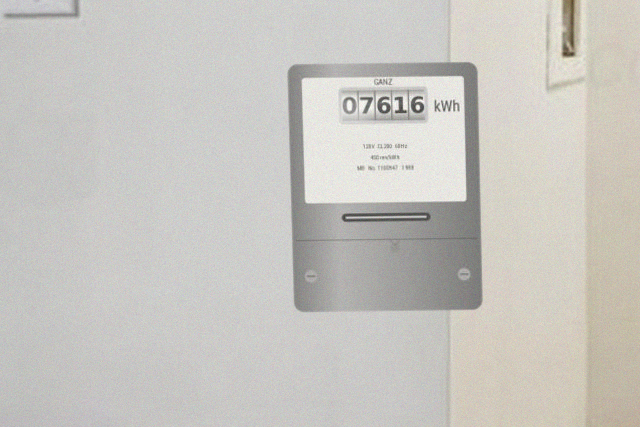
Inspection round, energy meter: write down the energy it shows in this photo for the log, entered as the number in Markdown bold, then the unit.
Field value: **7616** kWh
